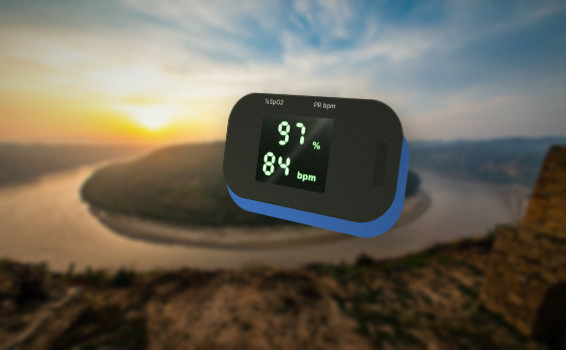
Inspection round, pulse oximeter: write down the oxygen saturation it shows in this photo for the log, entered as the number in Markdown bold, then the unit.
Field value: **97** %
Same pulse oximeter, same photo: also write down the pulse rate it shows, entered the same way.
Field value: **84** bpm
